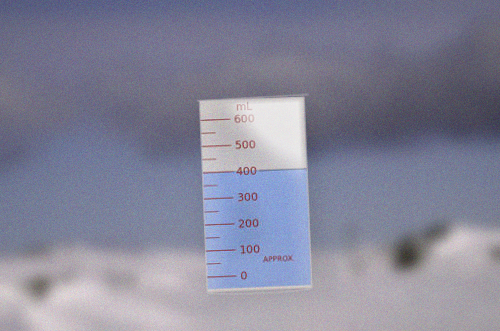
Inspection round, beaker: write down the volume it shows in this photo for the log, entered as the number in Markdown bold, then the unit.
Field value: **400** mL
